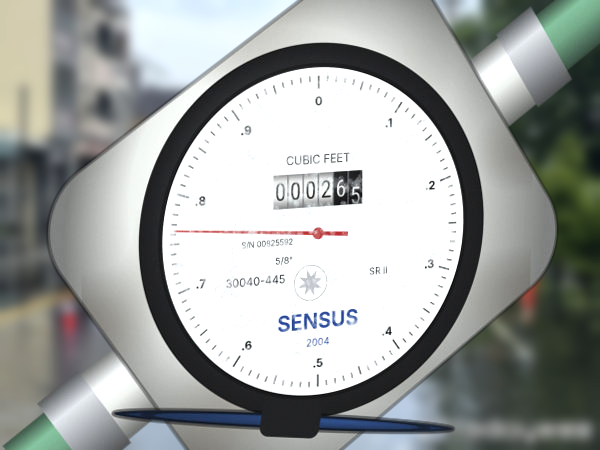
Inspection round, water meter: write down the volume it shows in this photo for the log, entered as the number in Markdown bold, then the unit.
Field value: **264.76** ft³
